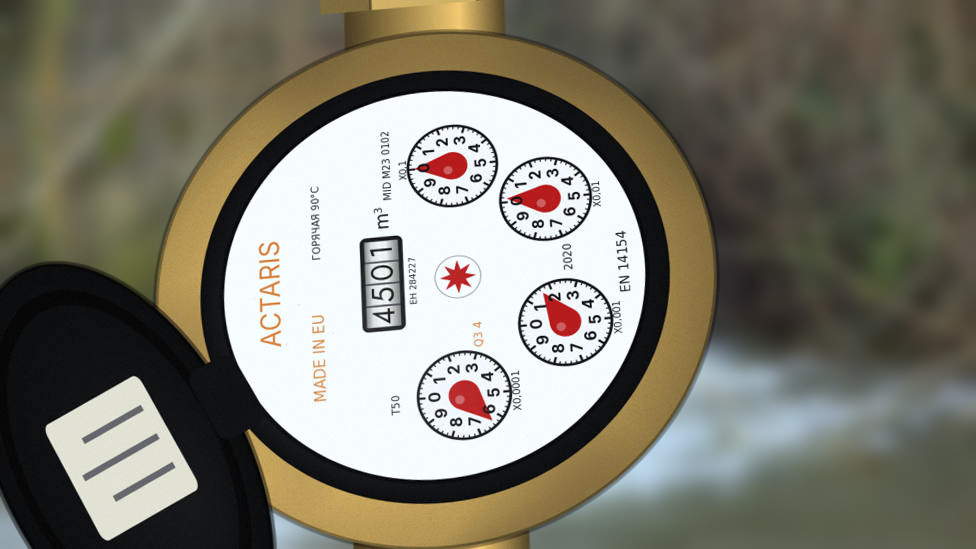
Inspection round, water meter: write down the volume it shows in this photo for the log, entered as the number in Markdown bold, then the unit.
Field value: **4501.0016** m³
